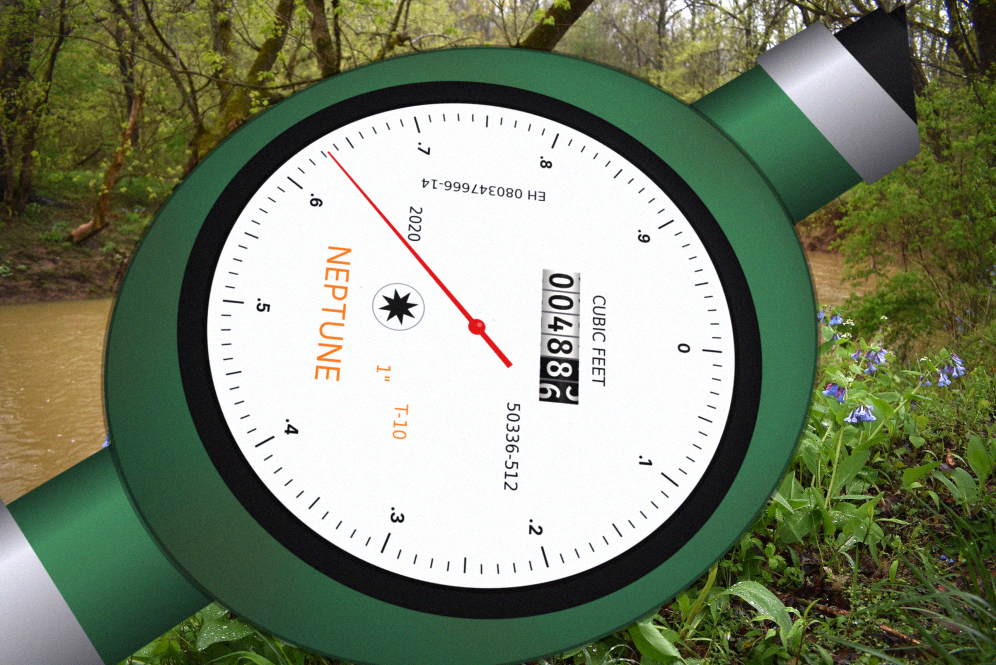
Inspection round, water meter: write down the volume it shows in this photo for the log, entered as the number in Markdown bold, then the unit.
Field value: **4885.63** ft³
